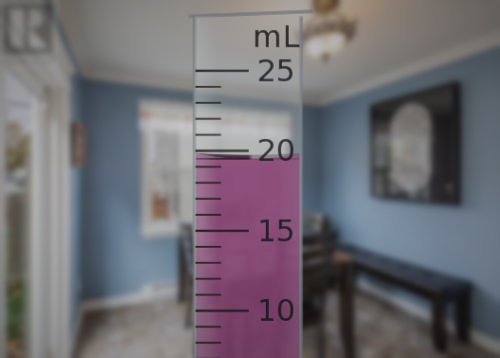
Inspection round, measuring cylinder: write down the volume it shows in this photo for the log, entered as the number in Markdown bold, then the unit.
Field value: **19.5** mL
